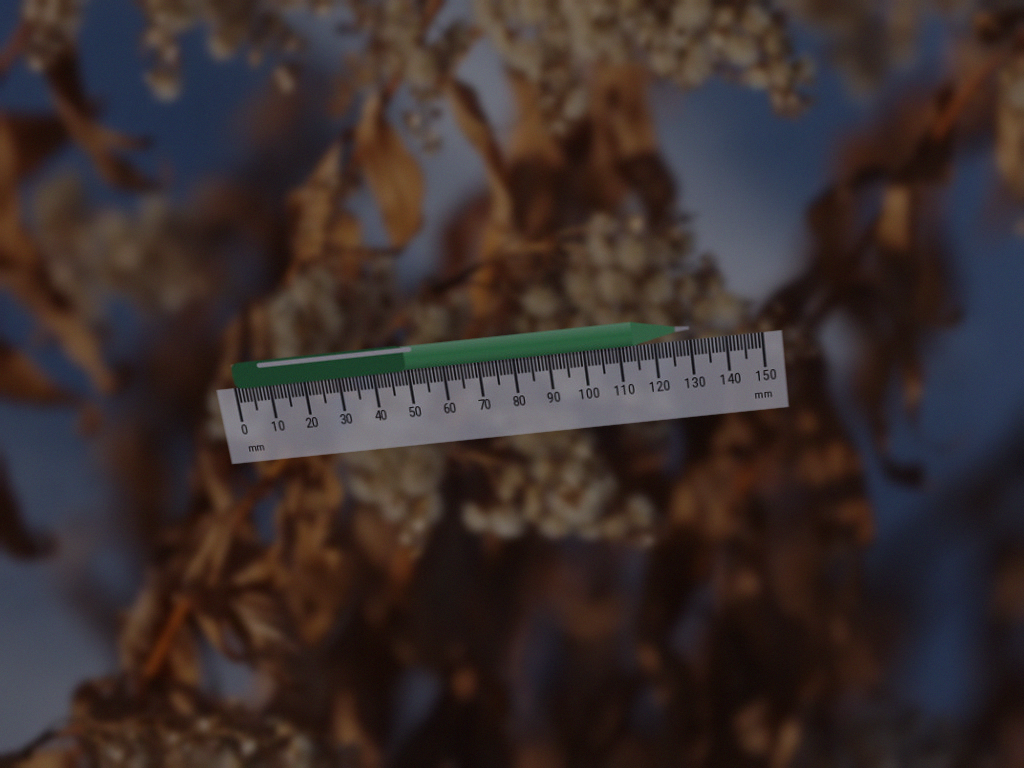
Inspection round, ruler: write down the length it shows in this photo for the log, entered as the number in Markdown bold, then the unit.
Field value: **130** mm
